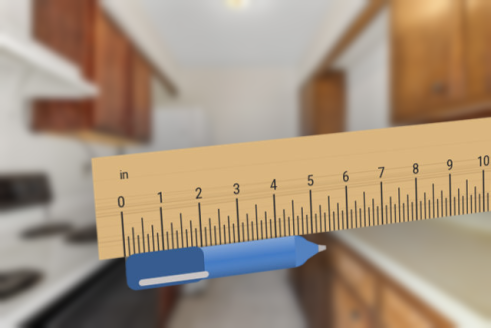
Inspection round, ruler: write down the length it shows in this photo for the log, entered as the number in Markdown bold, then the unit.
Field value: **5.375** in
